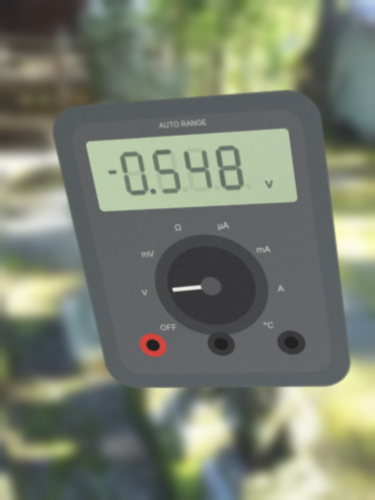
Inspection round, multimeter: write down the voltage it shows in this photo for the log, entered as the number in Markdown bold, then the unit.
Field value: **-0.548** V
